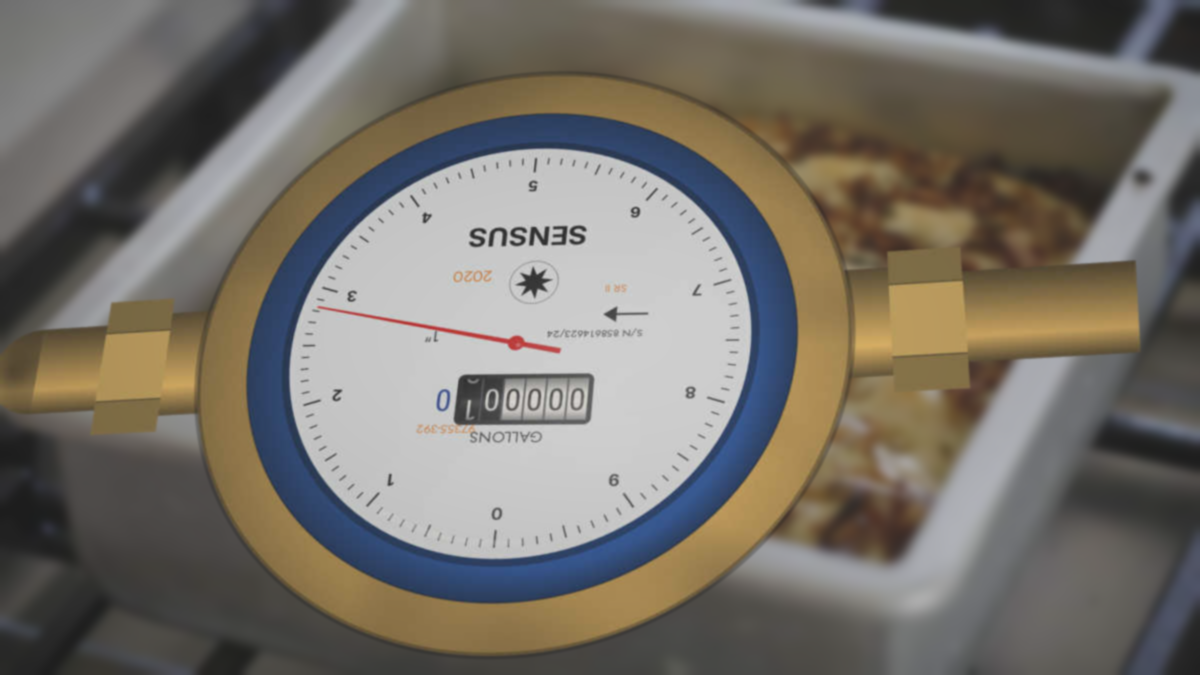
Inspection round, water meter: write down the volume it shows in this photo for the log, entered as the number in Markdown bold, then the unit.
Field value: **12.8** gal
